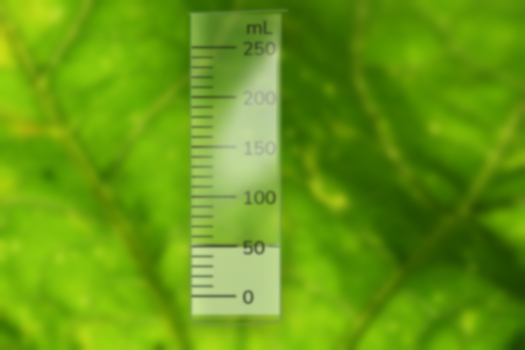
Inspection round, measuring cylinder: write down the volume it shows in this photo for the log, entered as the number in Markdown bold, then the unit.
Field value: **50** mL
